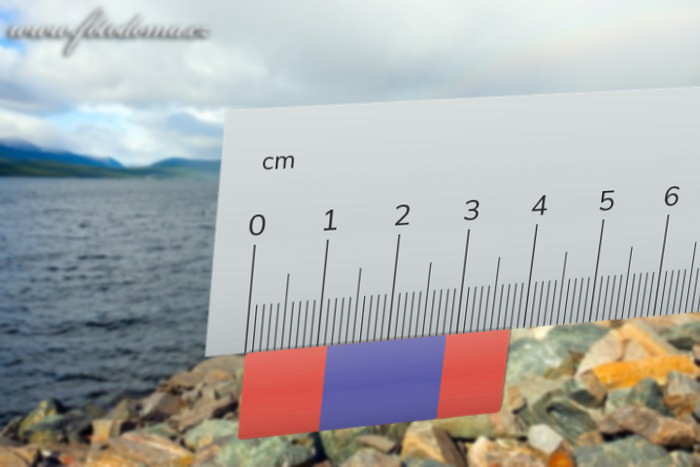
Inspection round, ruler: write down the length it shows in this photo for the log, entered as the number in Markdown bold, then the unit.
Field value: **3.8** cm
